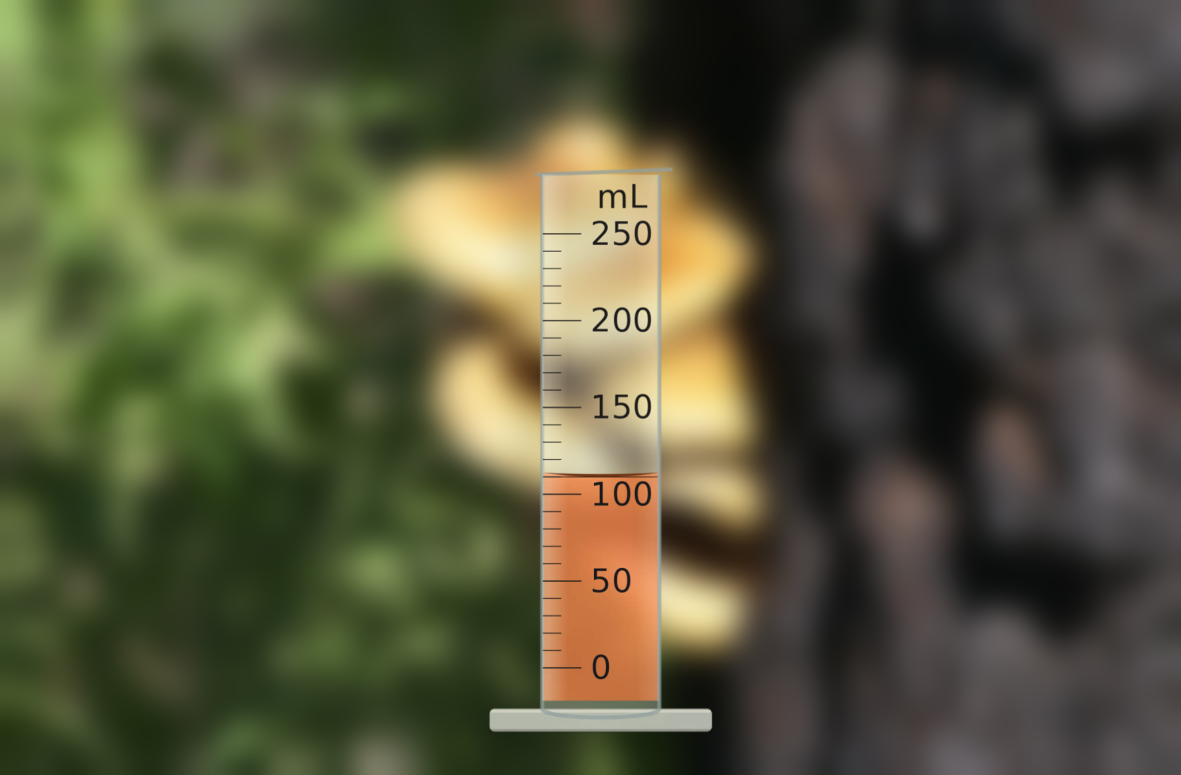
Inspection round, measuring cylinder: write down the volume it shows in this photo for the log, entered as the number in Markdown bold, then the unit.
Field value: **110** mL
